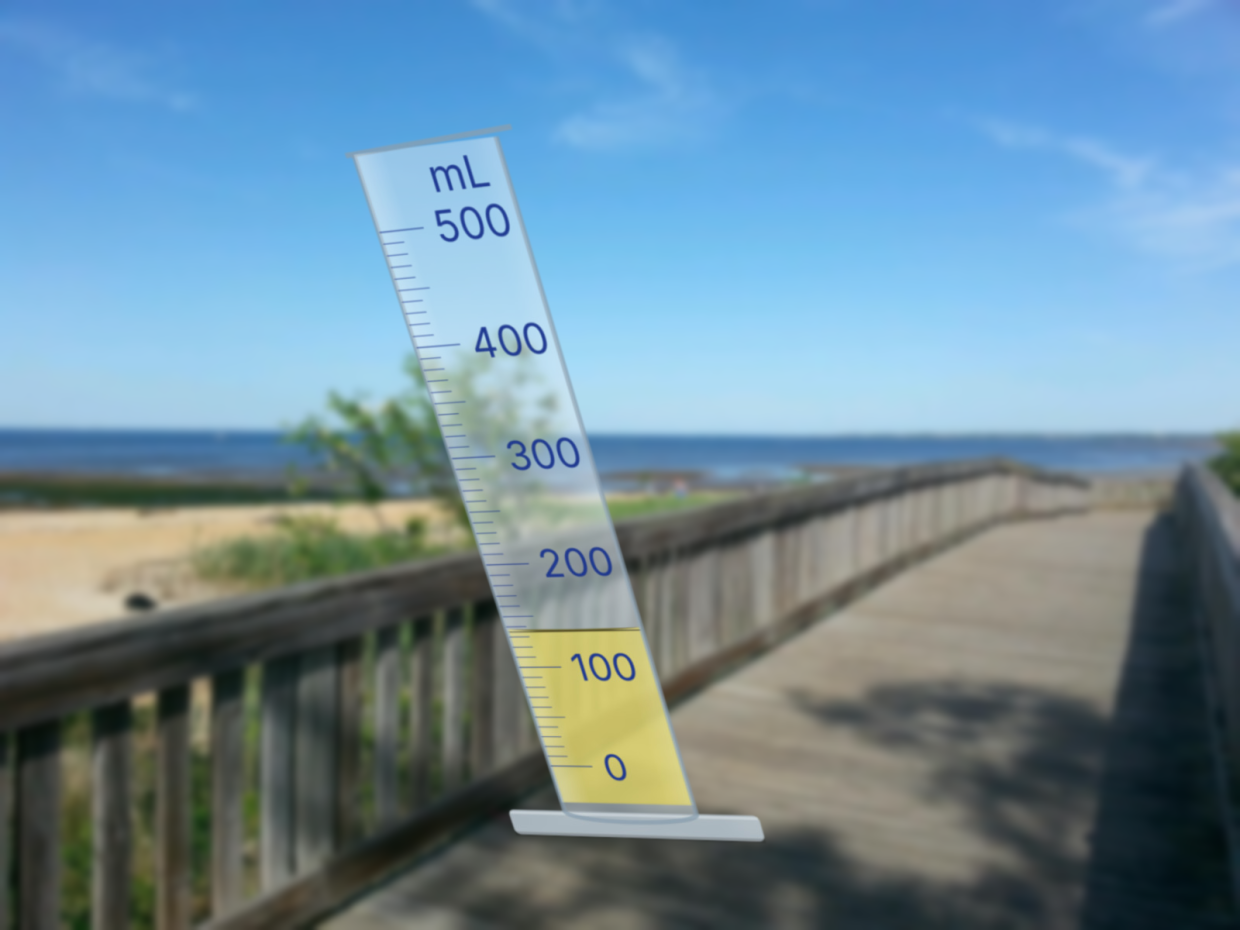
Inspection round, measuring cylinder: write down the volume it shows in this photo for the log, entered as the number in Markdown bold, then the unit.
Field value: **135** mL
